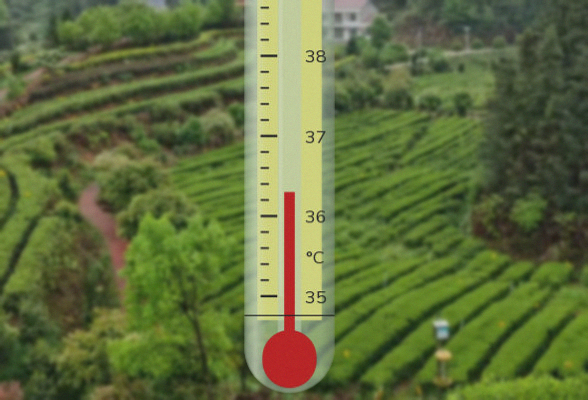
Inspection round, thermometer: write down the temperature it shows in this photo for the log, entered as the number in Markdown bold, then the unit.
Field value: **36.3** °C
